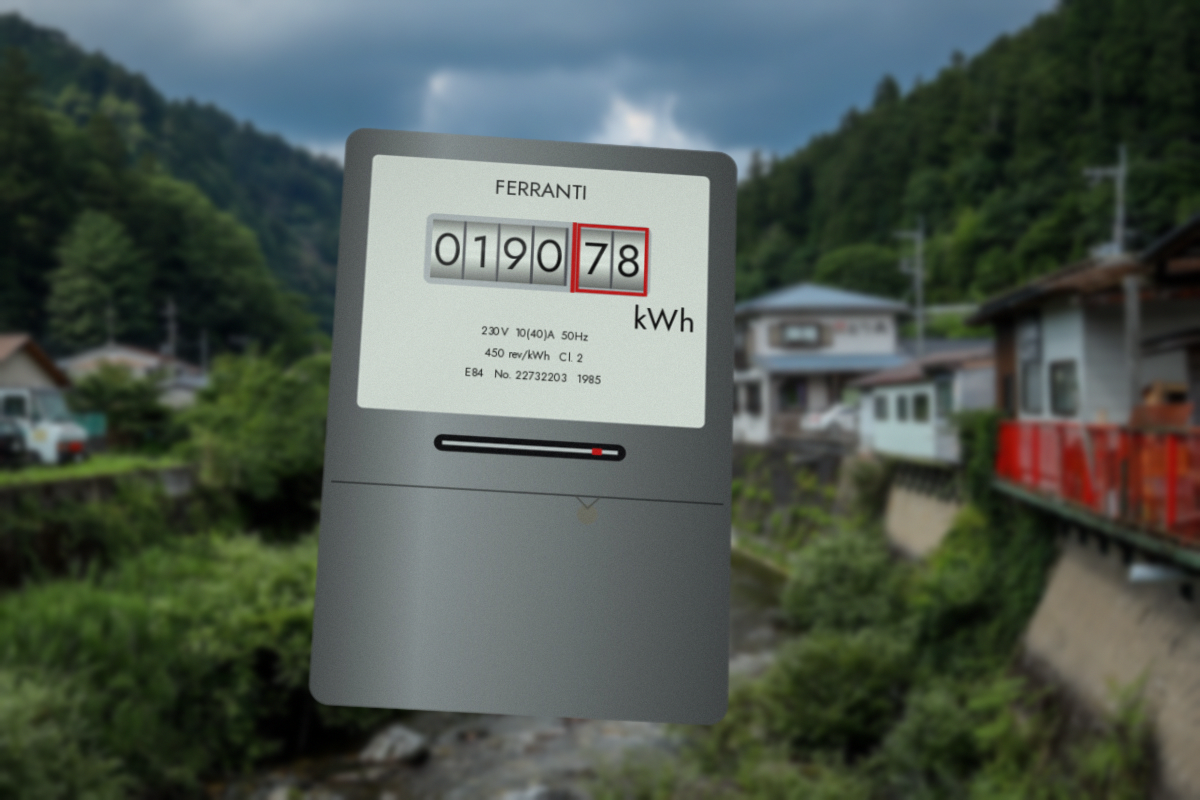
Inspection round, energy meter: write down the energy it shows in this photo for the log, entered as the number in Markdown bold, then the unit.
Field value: **190.78** kWh
